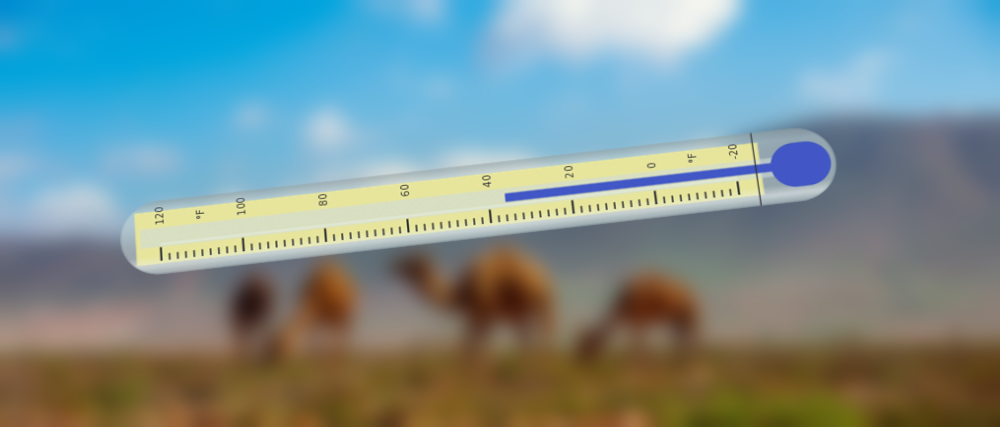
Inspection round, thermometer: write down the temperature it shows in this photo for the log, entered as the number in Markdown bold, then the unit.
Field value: **36** °F
